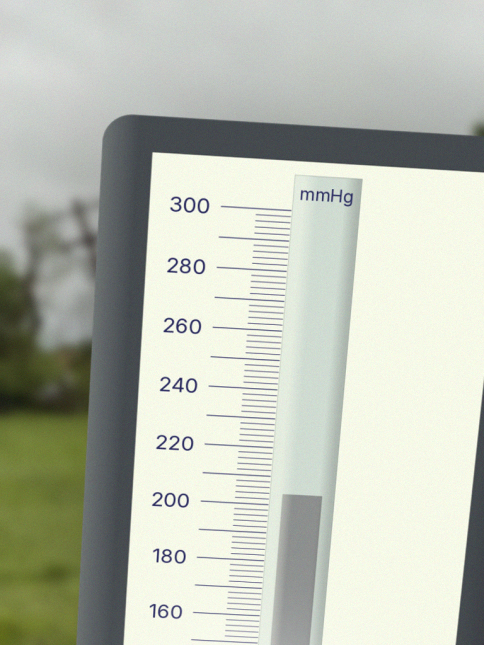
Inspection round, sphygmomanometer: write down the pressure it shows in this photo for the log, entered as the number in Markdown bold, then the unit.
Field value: **204** mmHg
